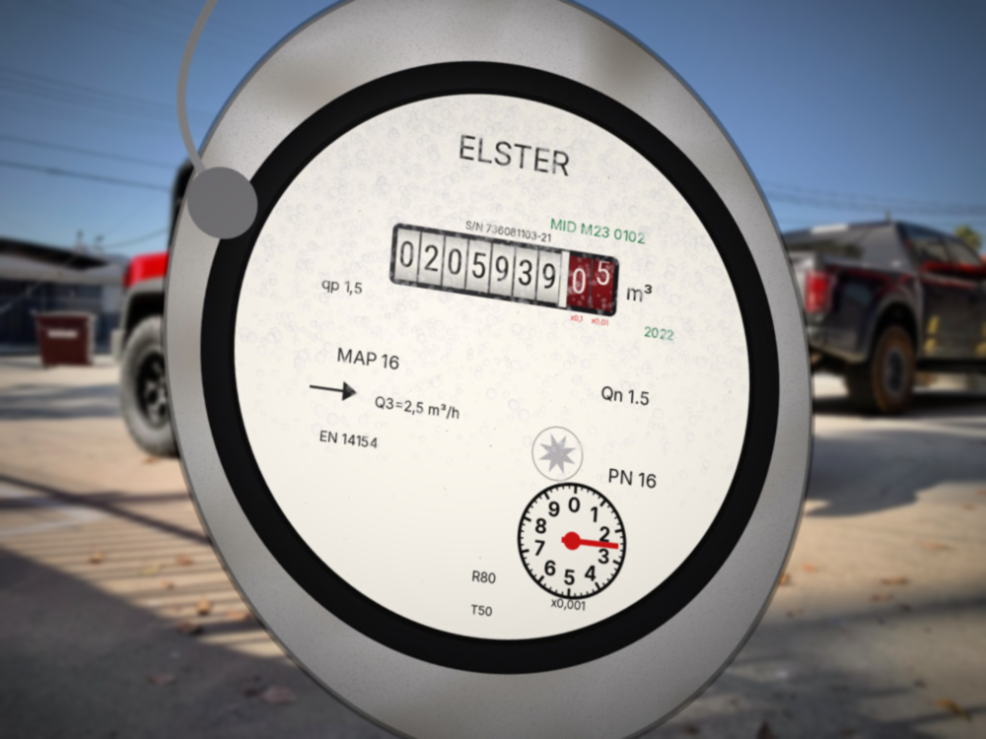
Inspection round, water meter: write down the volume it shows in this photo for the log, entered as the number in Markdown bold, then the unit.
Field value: **205939.052** m³
